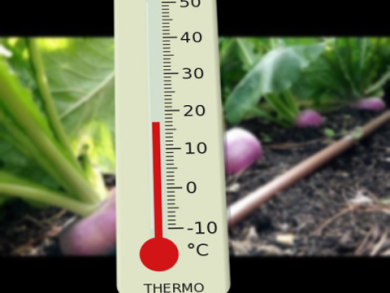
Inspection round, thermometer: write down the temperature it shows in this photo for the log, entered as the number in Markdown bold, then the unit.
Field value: **17** °C
